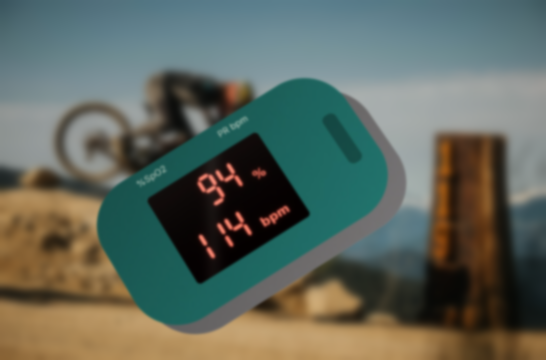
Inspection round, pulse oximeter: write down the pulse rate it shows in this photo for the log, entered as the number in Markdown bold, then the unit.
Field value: **114** bpm
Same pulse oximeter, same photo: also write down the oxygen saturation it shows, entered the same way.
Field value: **94** %
